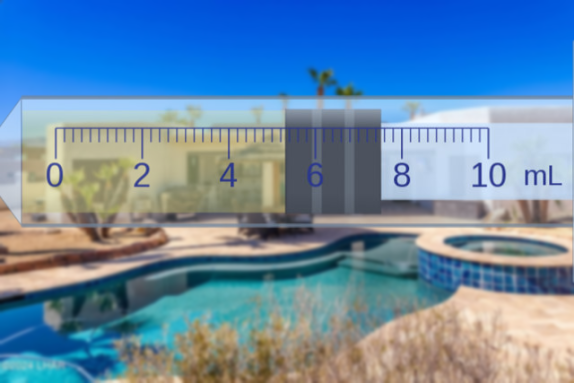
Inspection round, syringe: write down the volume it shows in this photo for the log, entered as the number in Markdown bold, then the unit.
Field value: **5.3** mL
